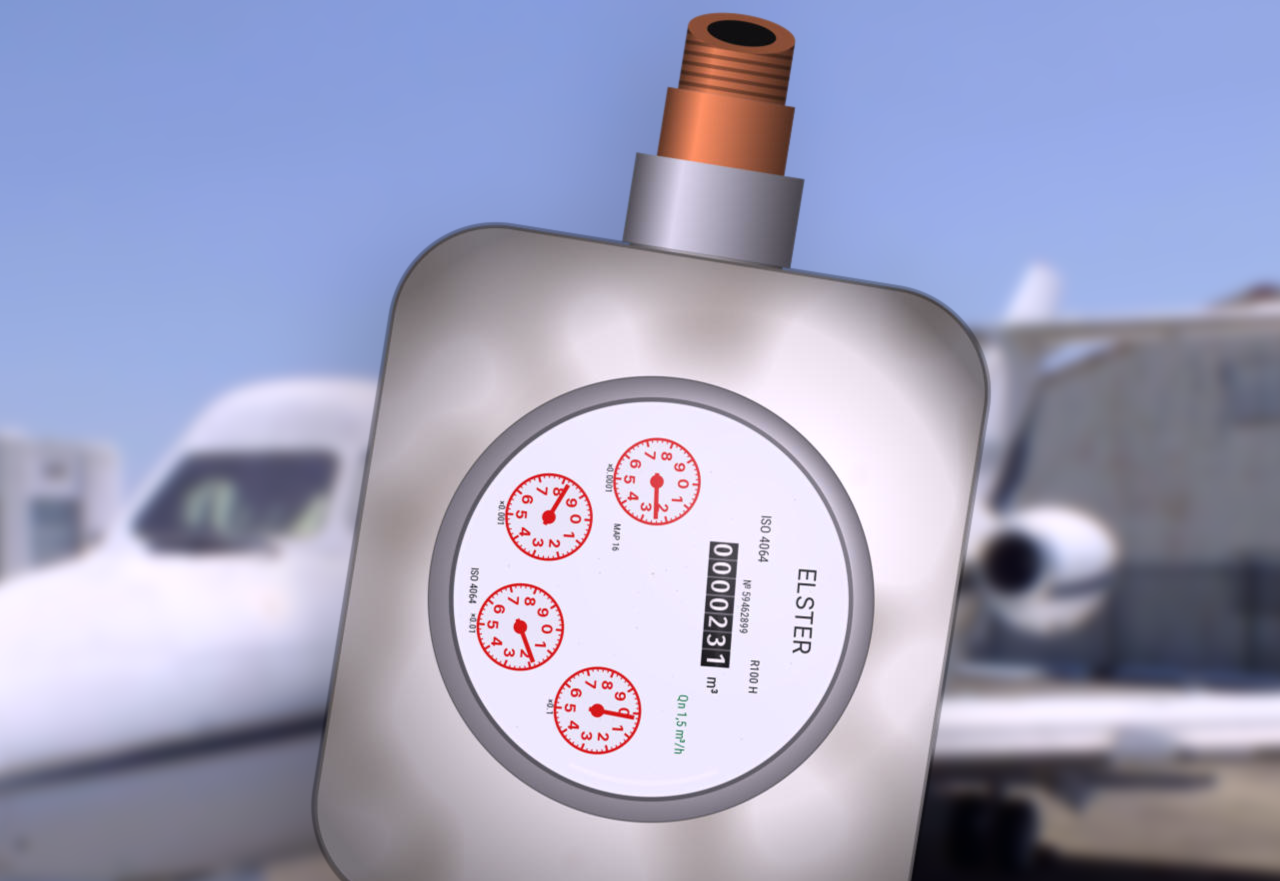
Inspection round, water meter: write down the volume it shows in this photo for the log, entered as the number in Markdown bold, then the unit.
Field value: **231.0182** m³
